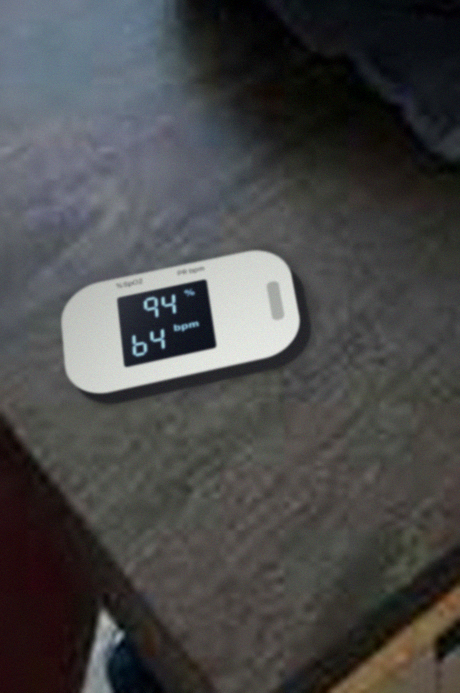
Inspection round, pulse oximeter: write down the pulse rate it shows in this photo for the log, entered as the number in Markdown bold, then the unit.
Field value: **64** bpm
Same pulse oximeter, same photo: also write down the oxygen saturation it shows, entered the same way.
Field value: **94** %
